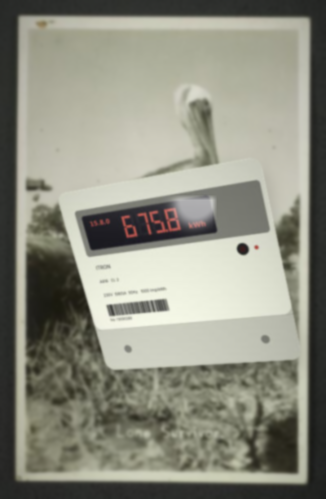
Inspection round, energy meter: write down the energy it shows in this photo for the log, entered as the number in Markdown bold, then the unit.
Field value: **675.8** kWh
